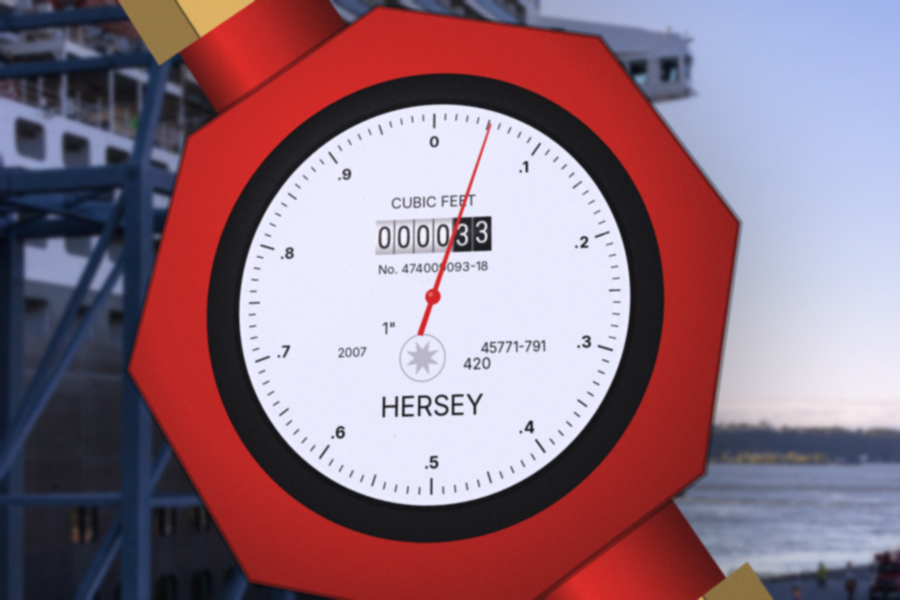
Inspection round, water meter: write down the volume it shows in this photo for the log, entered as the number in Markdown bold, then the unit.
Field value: **33.05** ft³
